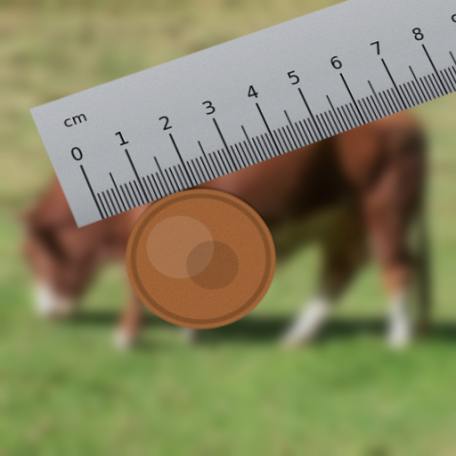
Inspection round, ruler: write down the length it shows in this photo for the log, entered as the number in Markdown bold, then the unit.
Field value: **3.1** cm
